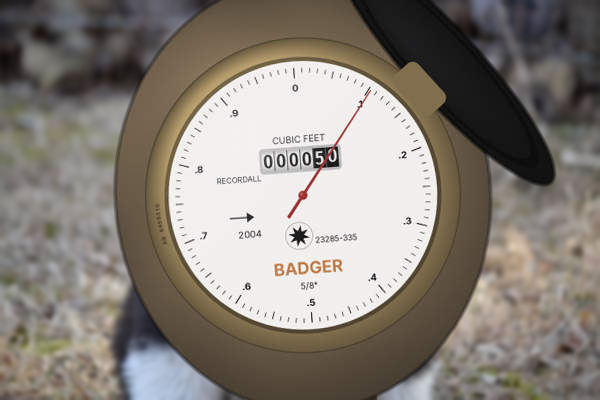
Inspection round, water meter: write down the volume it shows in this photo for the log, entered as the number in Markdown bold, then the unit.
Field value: **50.10** ft³
